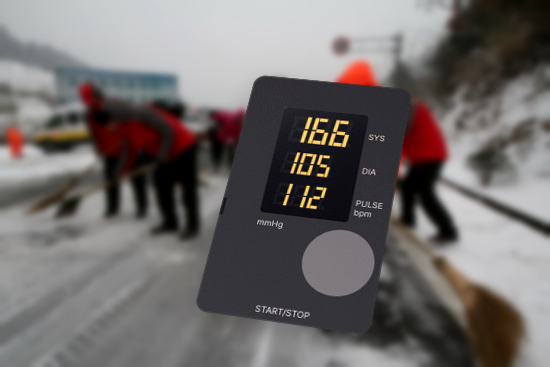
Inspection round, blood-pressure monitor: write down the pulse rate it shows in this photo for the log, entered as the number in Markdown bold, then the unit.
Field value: **112** bpm
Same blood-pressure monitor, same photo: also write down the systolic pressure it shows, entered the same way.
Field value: **166** mmHg
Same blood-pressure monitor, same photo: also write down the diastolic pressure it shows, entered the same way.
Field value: **105** mmHg
